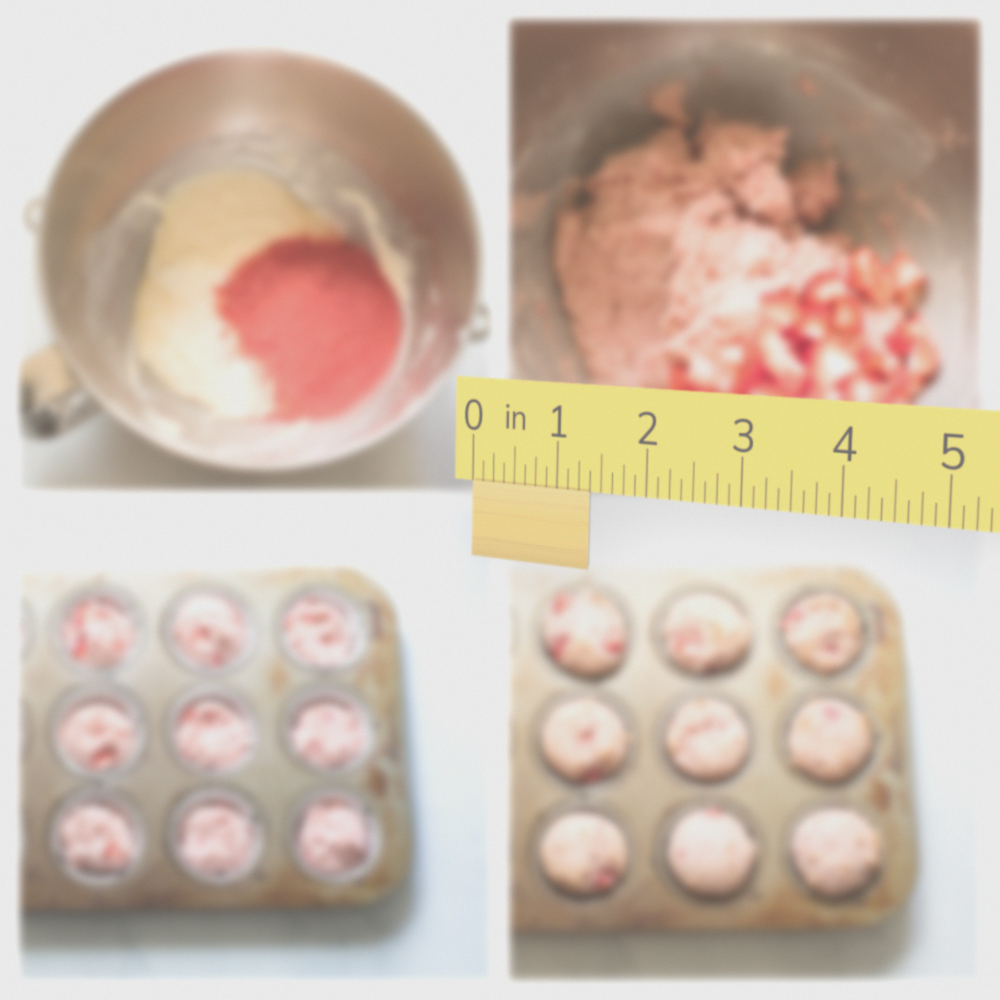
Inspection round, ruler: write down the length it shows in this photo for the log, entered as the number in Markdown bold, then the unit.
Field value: **1.375** in
